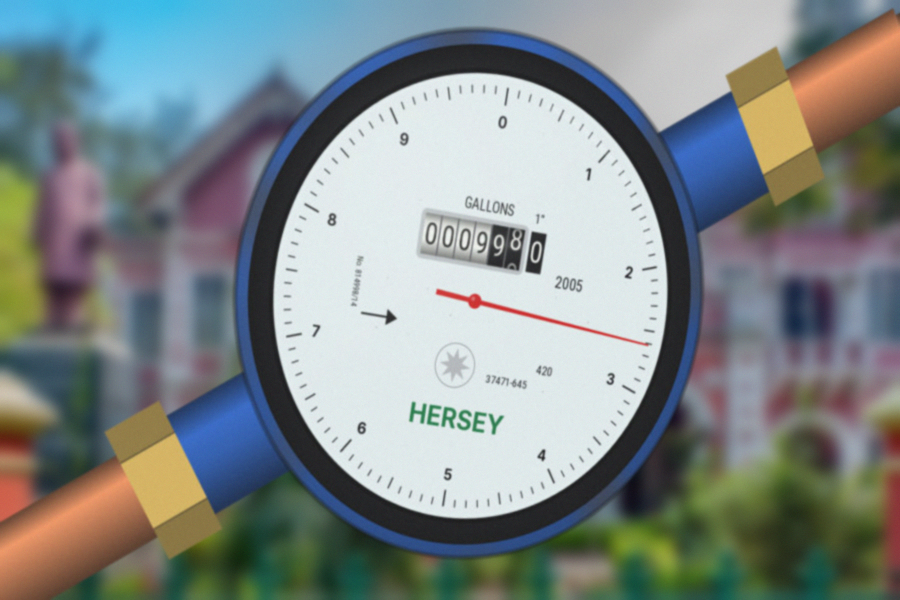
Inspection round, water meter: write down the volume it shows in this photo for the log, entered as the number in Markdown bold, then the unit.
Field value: **9982.6** gal
